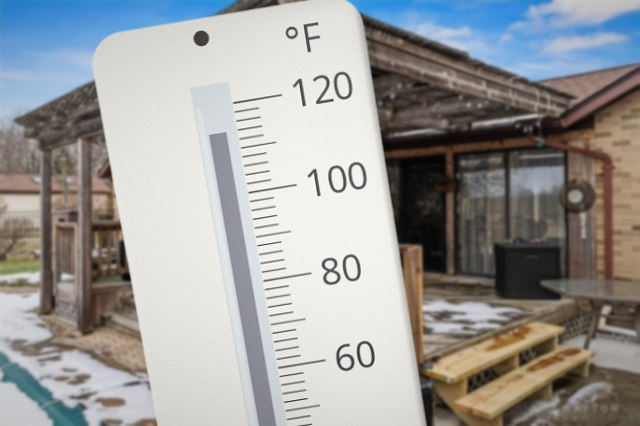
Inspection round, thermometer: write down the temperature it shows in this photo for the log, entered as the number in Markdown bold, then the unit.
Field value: **114** °F
